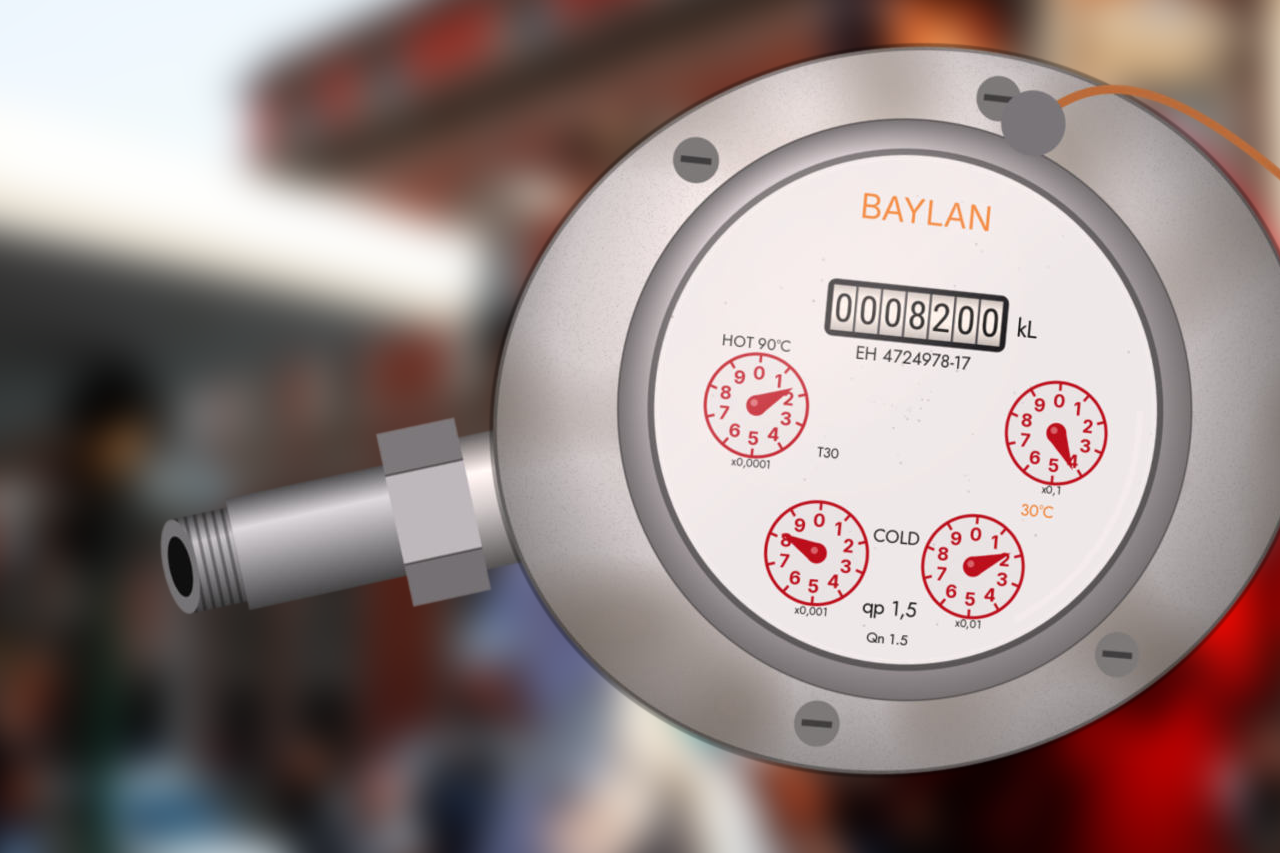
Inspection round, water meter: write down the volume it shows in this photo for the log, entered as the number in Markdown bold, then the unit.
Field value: **8200.4181** kL
